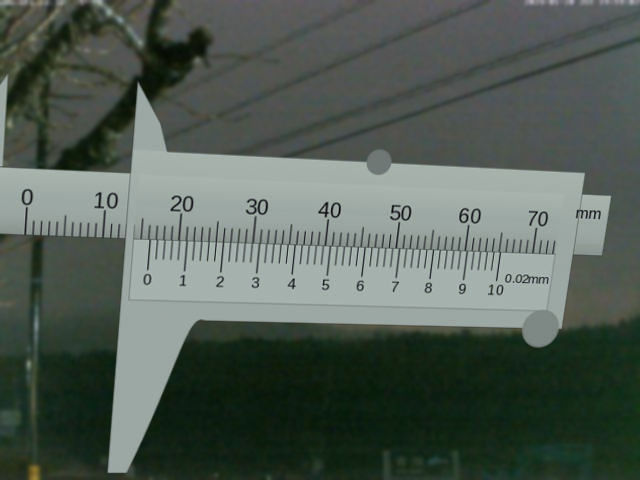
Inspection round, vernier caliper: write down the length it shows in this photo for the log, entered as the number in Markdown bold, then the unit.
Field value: **16.2** mm
